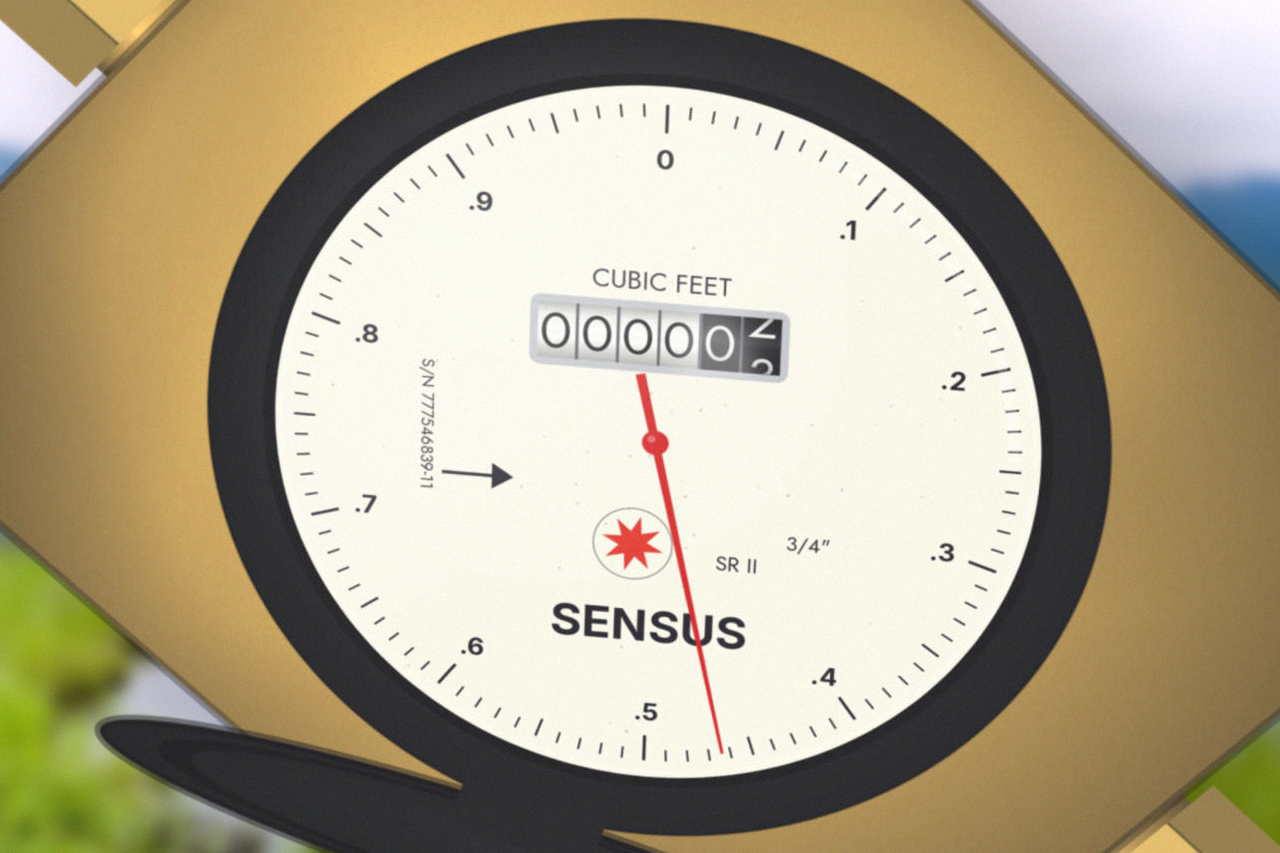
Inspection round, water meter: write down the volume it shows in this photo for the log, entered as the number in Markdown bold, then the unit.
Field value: **2.46** ft³
